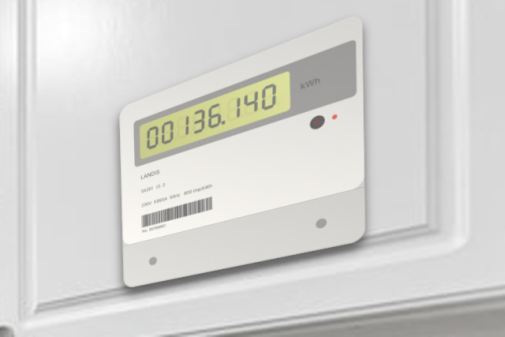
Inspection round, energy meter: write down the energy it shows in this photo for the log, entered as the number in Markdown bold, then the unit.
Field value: **136.140** kWh
